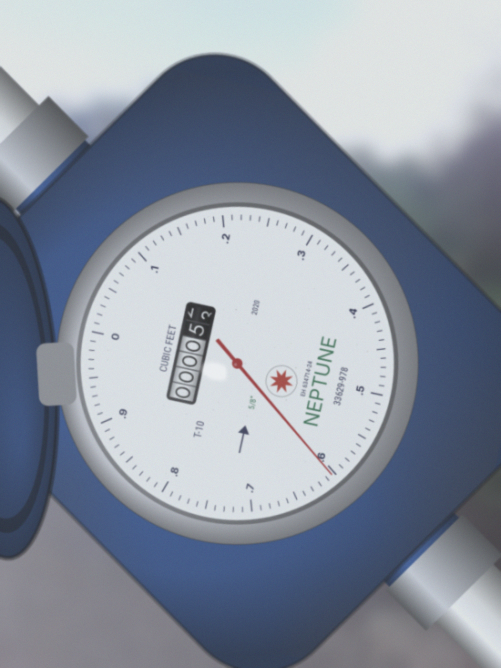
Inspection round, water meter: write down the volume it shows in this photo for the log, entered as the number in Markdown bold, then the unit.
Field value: **52.60** ft³
